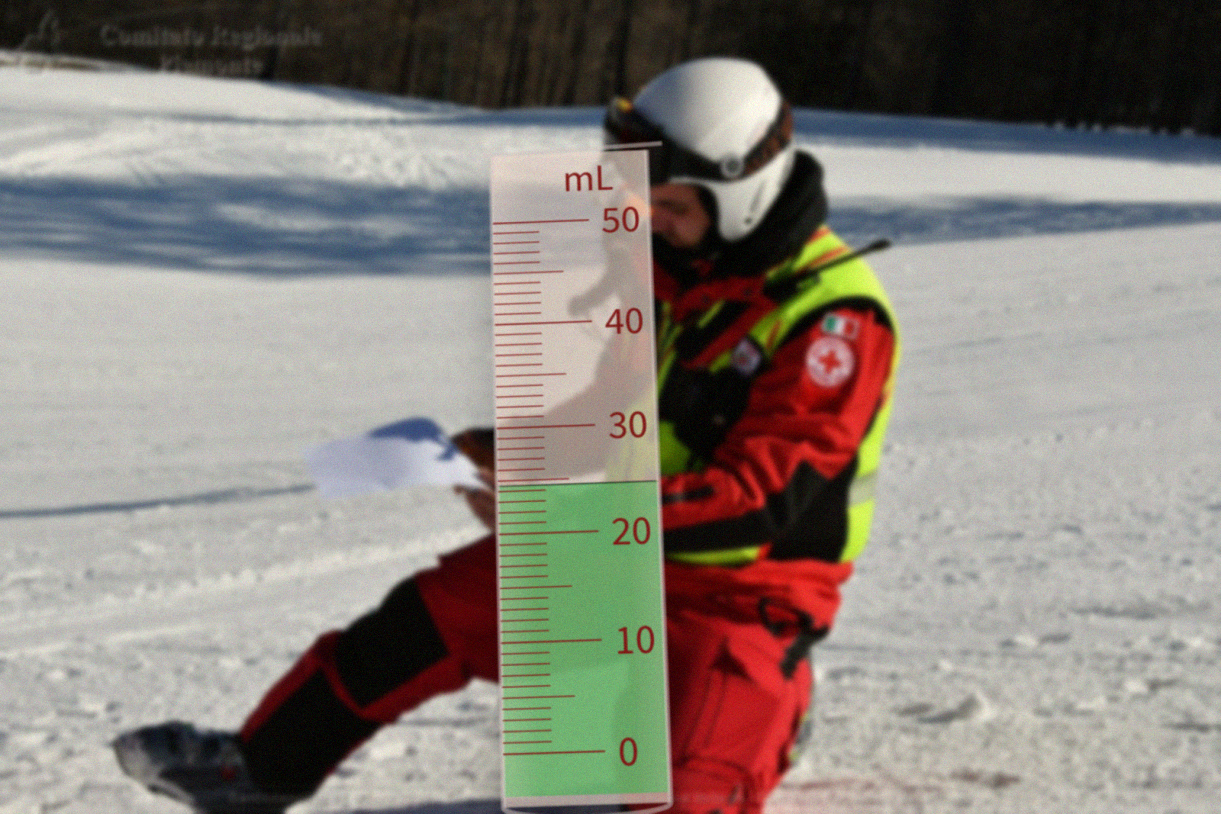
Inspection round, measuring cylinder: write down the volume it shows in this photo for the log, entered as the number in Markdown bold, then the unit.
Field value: **24.5** mL
